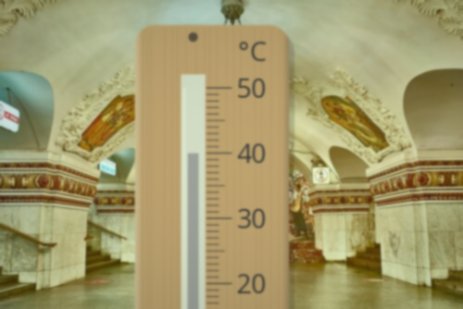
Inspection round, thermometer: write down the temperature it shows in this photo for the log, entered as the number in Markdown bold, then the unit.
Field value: **40** °C
